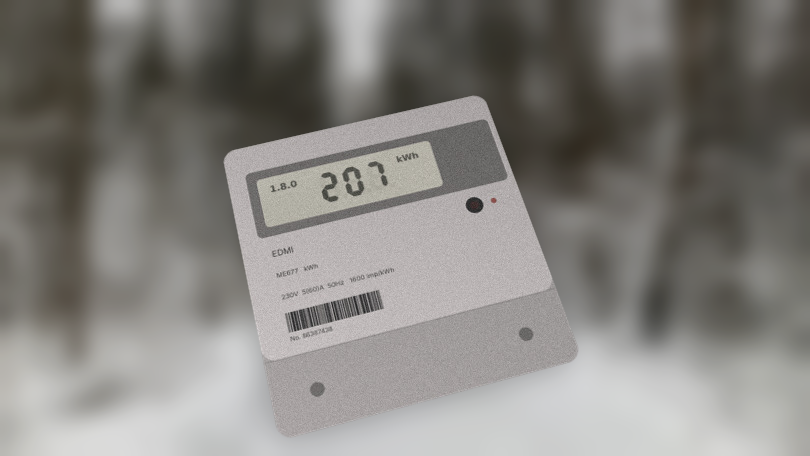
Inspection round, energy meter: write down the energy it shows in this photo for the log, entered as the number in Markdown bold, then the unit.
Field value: **207** kWh
